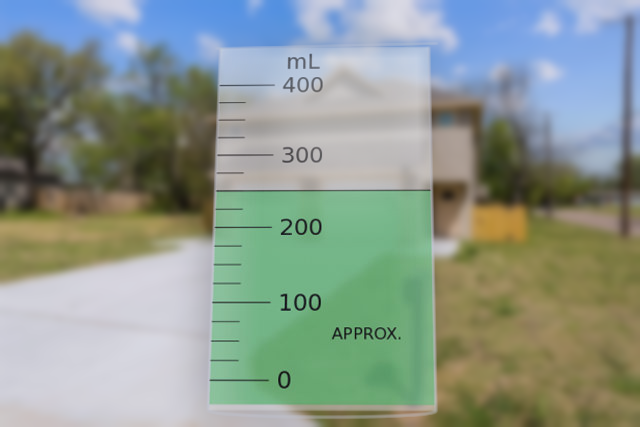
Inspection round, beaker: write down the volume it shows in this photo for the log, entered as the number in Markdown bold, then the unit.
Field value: **250** mL
